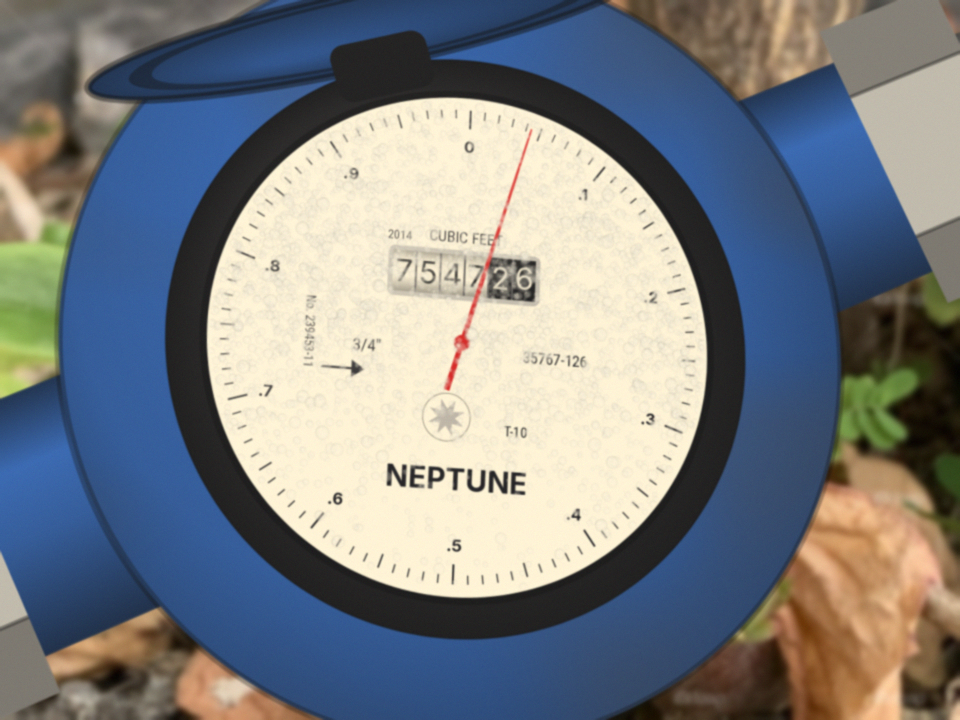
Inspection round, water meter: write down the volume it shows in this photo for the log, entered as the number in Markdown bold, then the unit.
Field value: **754726.04** ft³
